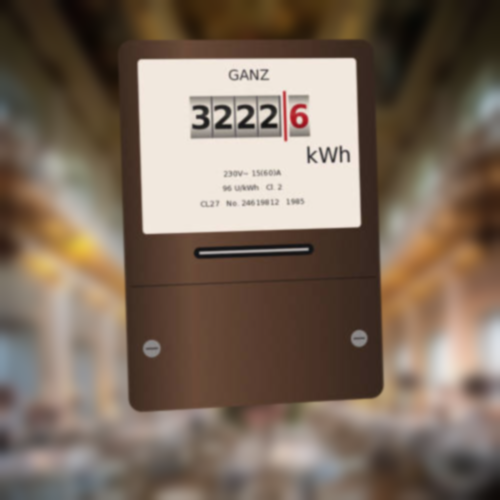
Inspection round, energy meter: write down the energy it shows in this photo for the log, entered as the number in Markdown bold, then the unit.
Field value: **3222.6** kWh
